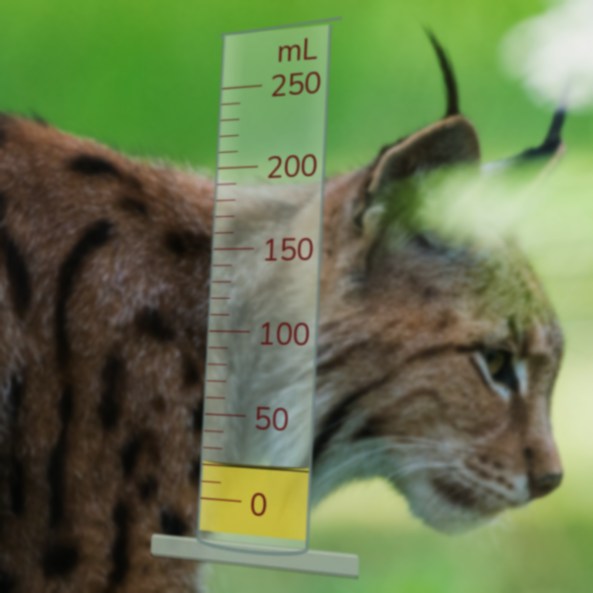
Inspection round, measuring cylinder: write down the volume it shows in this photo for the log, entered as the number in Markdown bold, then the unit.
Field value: **20** mL
